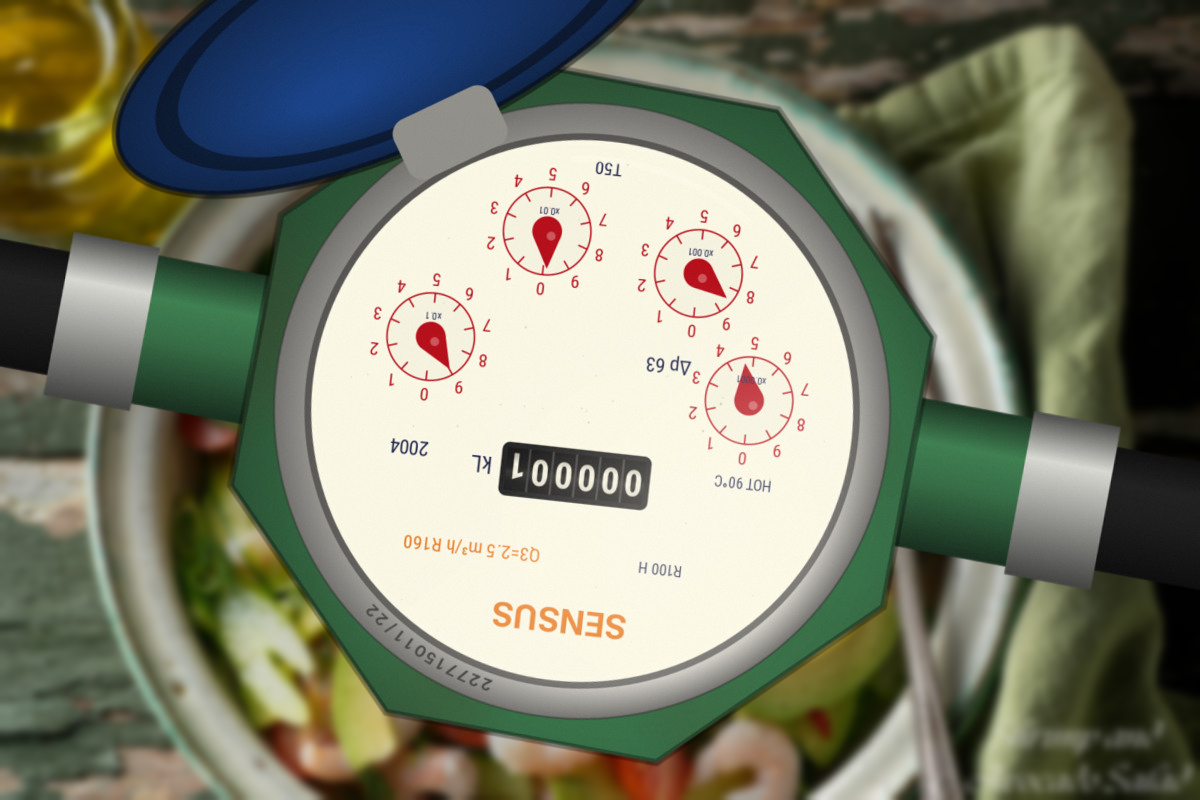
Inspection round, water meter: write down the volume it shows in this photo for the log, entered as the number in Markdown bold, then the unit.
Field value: **0.8984** kL
